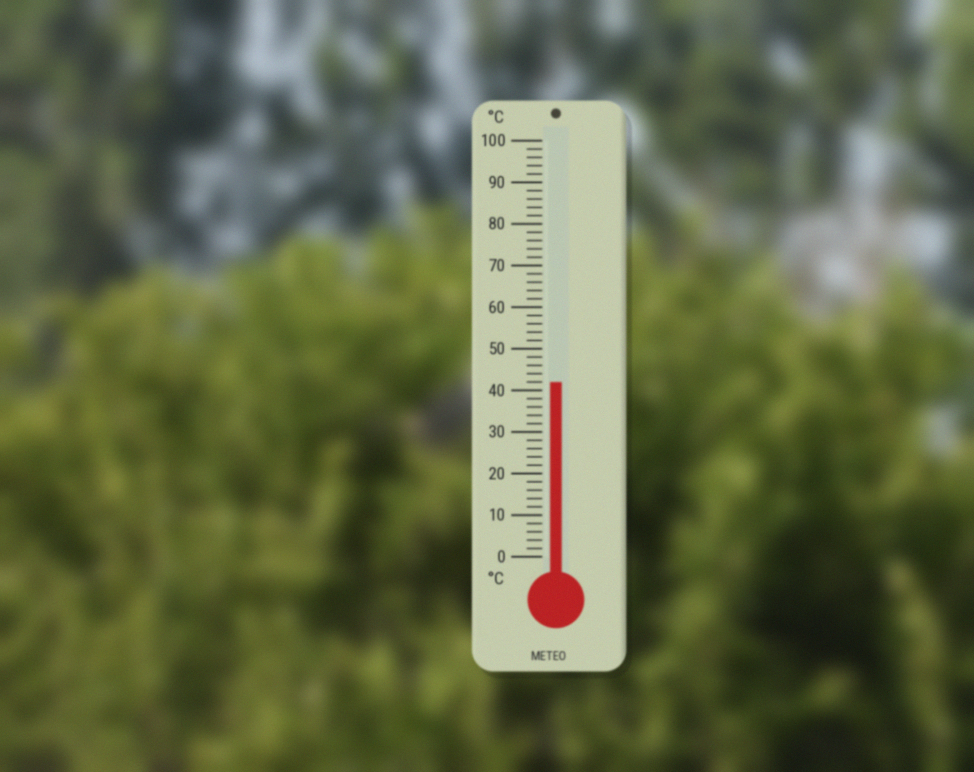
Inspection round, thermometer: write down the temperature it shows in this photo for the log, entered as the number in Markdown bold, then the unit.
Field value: **42** °C
